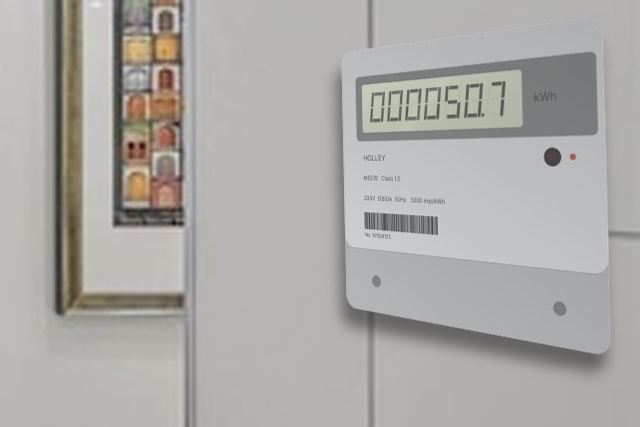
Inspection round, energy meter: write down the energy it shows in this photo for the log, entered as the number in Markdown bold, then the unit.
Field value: **50.7** kWh
